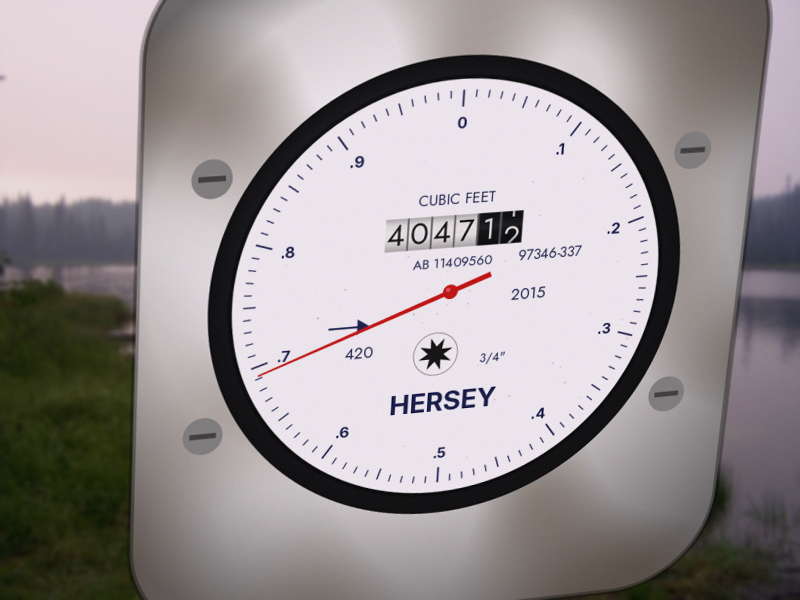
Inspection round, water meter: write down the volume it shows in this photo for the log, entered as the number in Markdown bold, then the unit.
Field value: **404711.69** ft³
